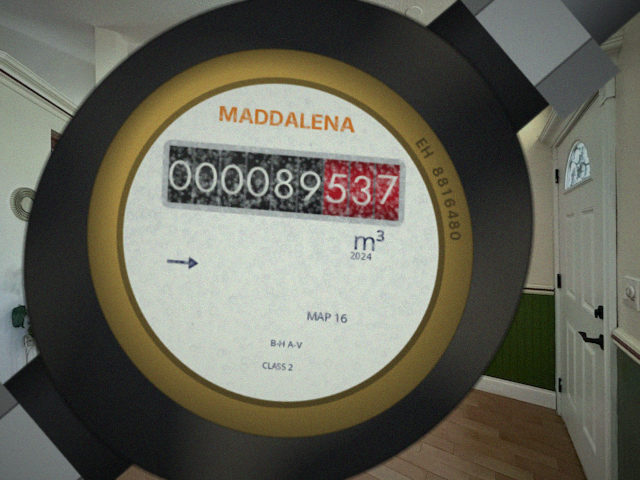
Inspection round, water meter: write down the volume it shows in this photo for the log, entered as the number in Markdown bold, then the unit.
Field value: **89.537** m³
